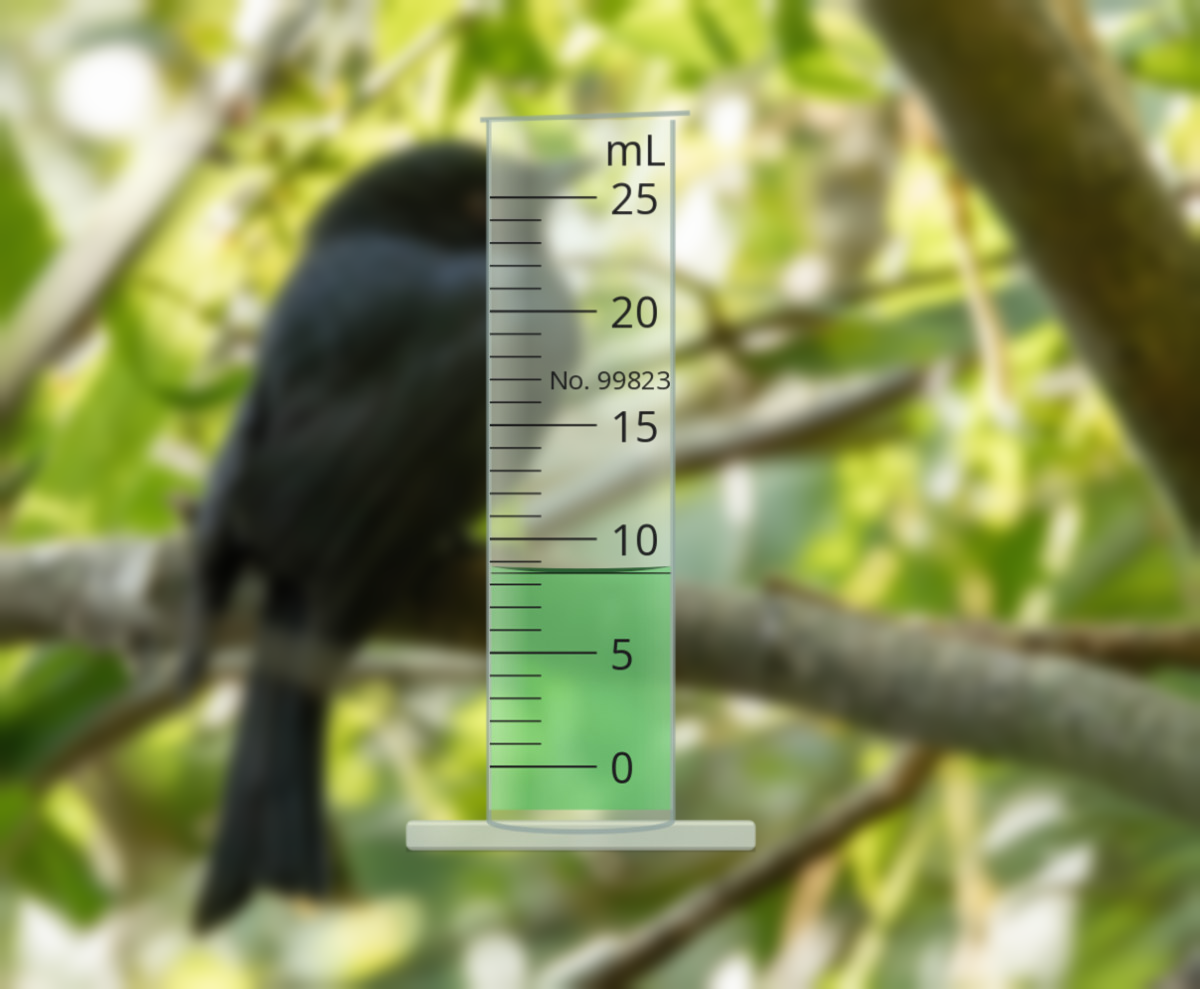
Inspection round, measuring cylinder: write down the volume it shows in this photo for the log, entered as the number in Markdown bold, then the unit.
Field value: **8.5** mL
